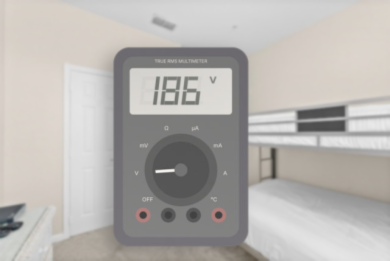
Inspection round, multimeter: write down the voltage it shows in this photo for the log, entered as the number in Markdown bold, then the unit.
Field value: **186** V
